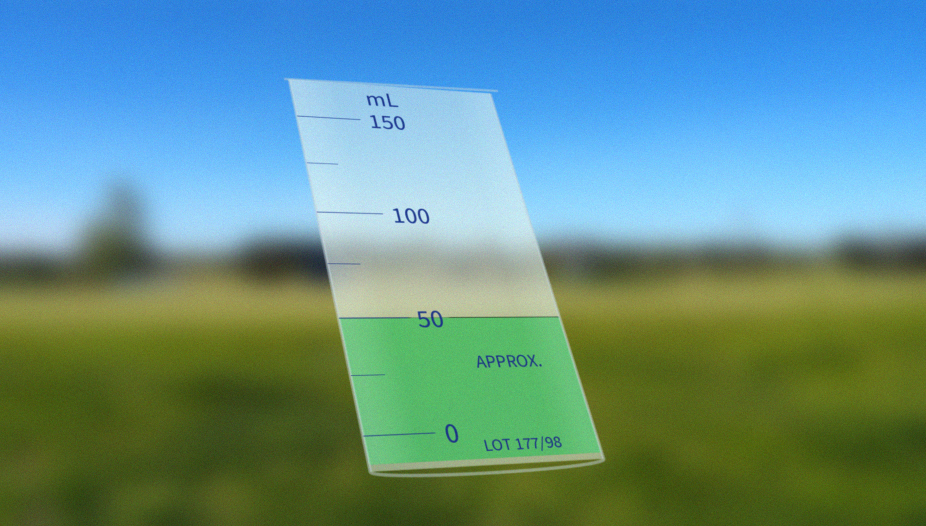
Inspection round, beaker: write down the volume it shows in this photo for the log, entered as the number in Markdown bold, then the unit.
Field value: **50** mL
